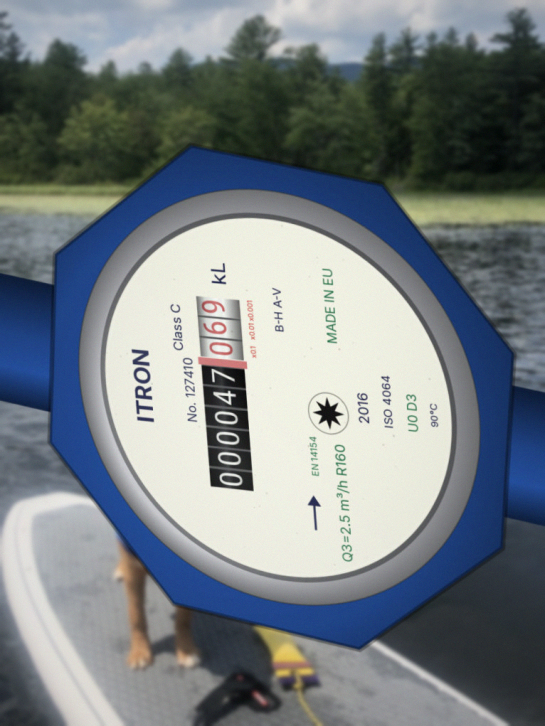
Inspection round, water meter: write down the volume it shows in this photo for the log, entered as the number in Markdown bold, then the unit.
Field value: **47.069** kL
